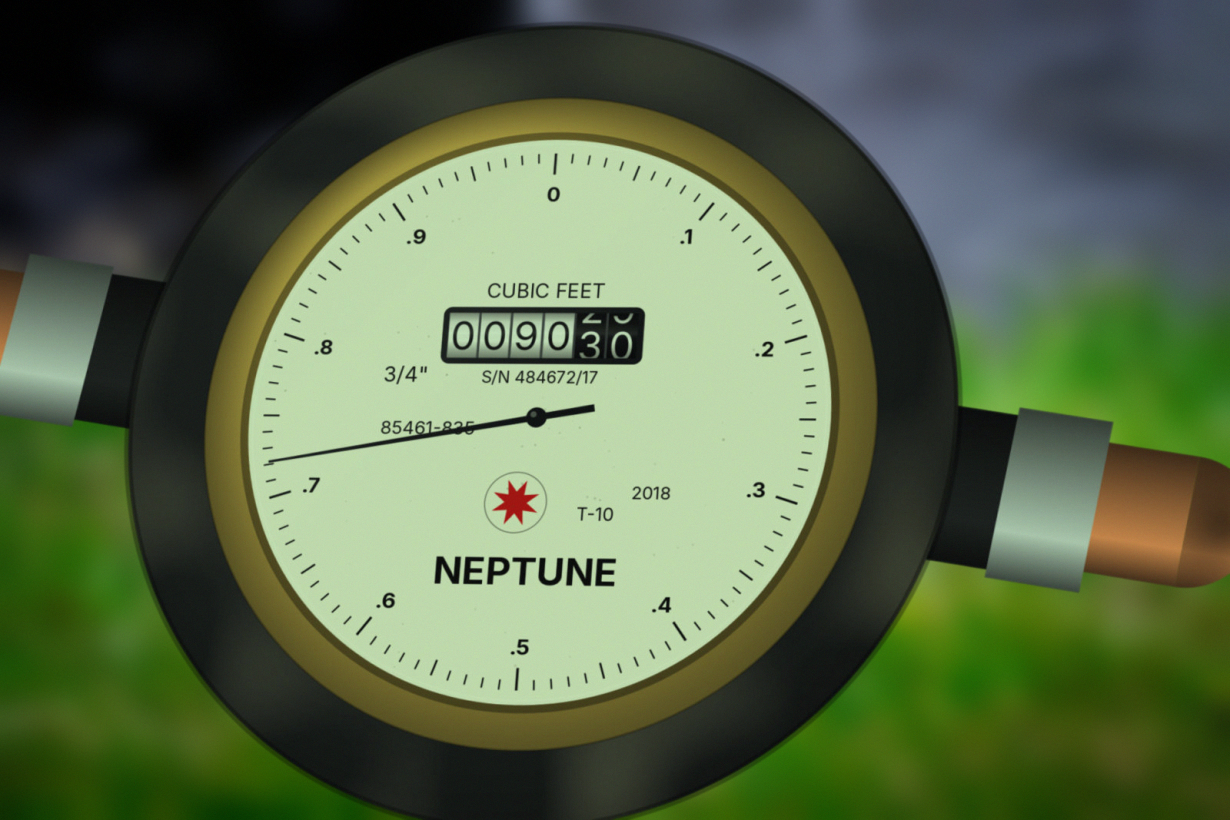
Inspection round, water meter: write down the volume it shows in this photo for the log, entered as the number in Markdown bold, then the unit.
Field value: **9029.72** ft³
